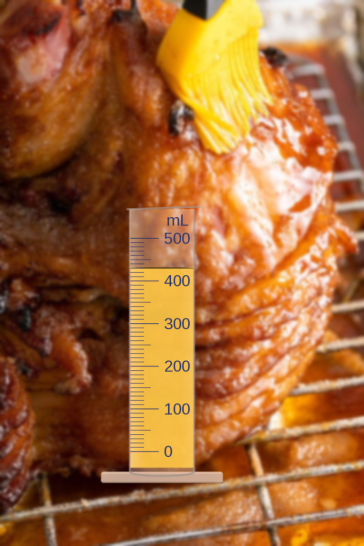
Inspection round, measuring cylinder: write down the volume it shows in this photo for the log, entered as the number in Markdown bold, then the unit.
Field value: **430** mL
